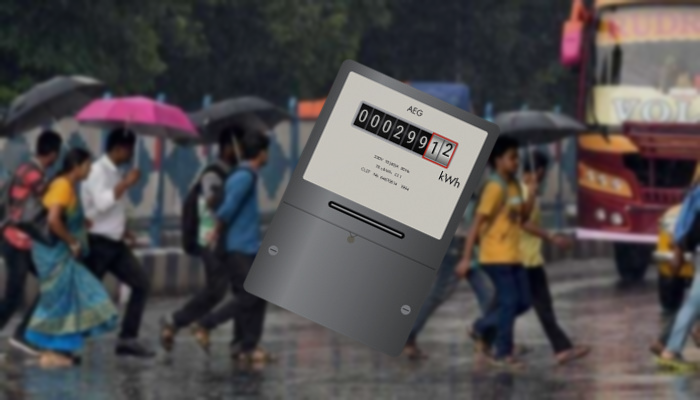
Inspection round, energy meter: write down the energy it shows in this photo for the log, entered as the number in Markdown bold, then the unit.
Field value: **299.12** kWh
